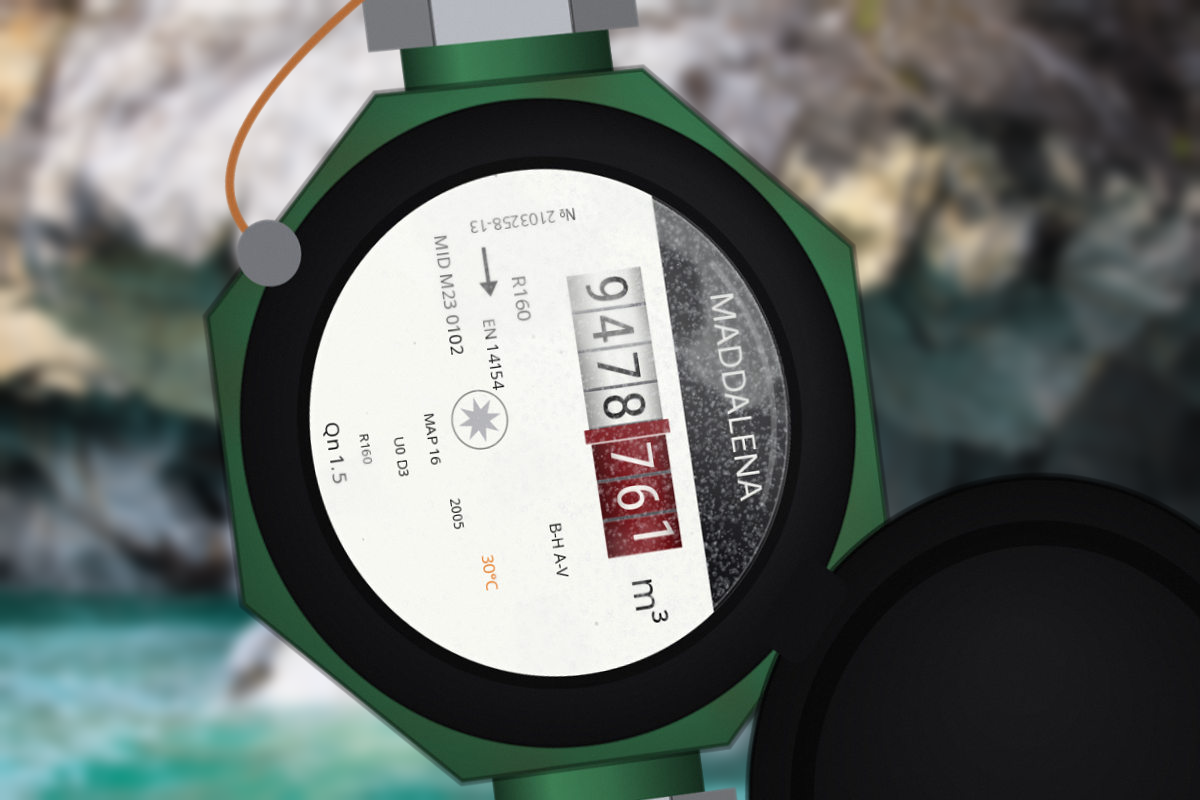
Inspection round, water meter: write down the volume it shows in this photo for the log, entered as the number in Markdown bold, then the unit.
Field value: **9478.761** m³
